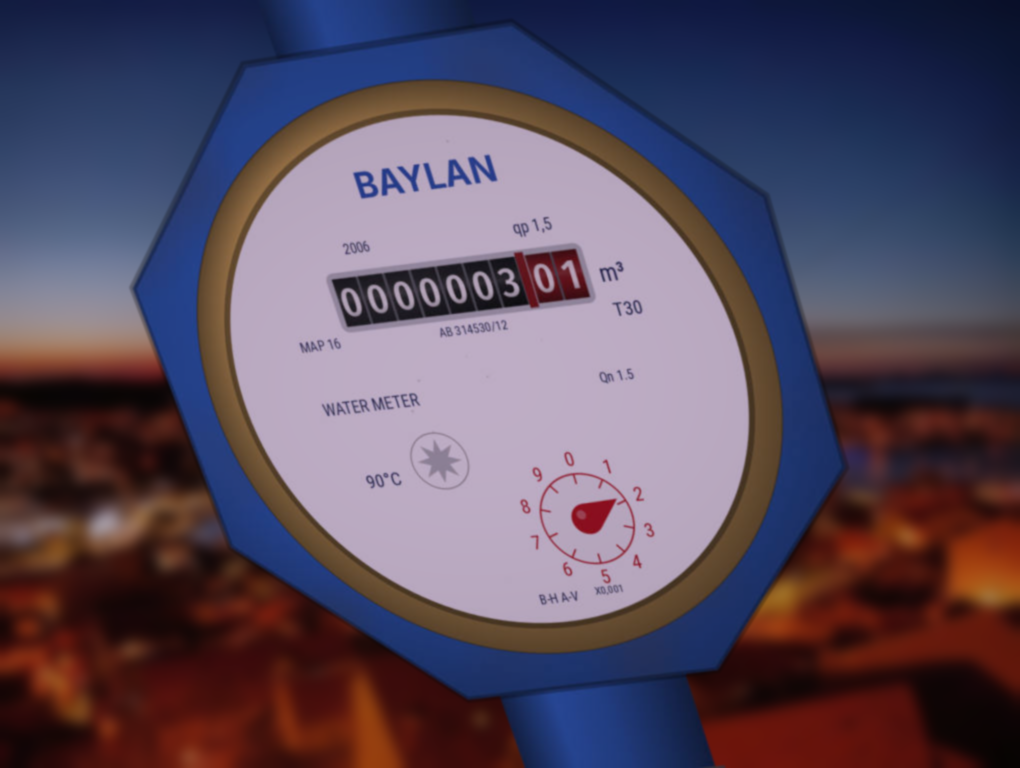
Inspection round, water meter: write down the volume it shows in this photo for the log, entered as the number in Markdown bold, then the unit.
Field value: **3.011** m³
